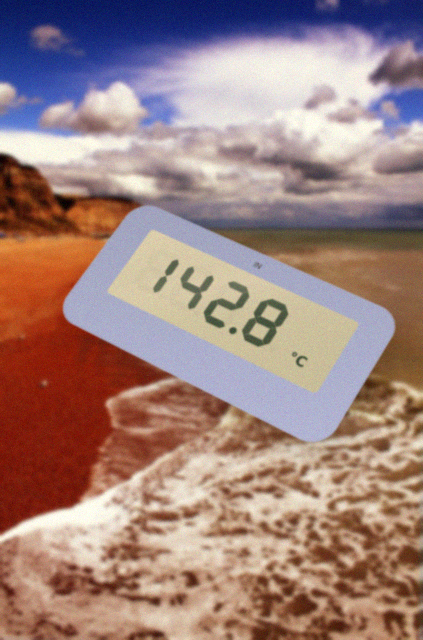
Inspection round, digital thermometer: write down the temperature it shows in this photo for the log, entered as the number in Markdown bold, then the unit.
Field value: **142.8** °C
